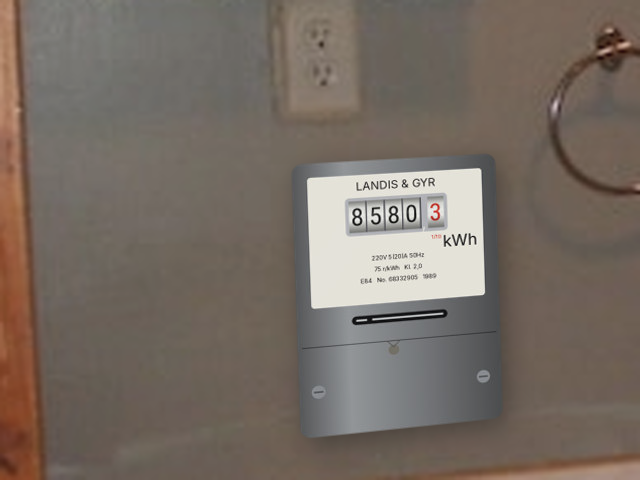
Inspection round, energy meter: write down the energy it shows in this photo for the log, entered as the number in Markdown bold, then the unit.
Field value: **8580.3** kWh
